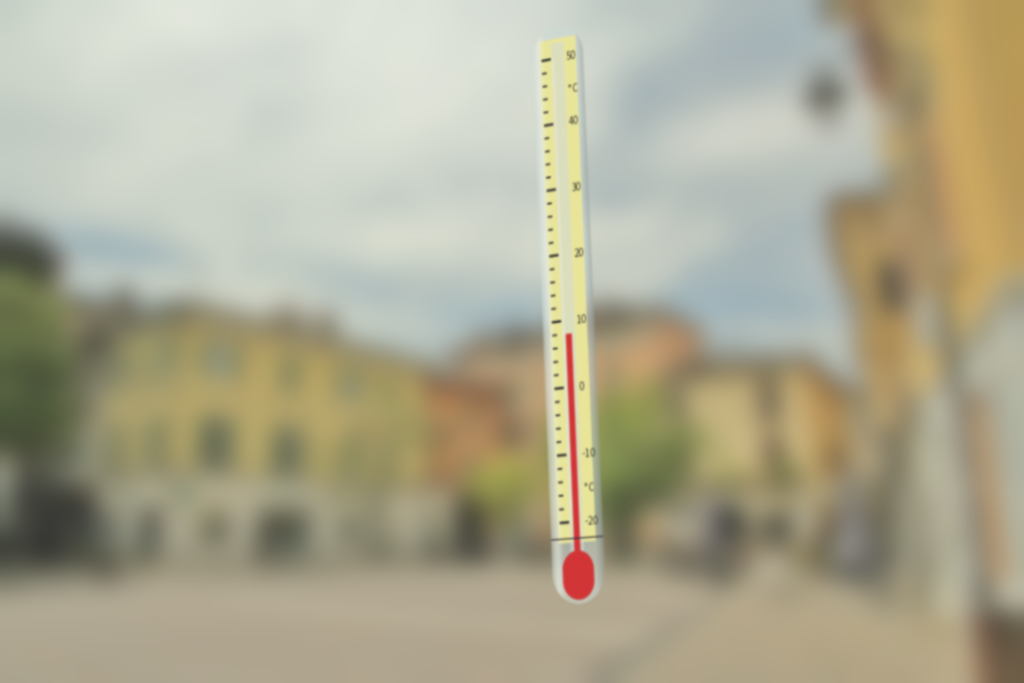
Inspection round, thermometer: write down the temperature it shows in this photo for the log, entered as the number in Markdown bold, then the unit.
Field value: **8** °C
